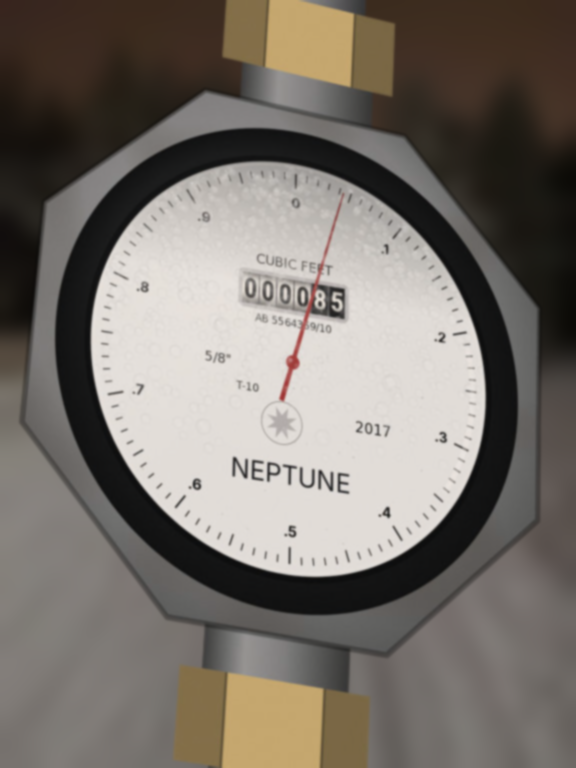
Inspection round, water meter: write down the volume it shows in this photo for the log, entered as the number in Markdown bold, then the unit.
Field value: **85.04** ft³
